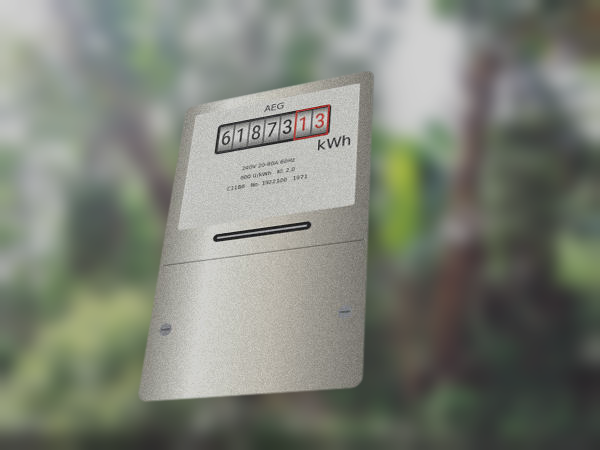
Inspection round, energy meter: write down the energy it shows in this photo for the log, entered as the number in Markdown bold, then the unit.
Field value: **61873.13** kWh
